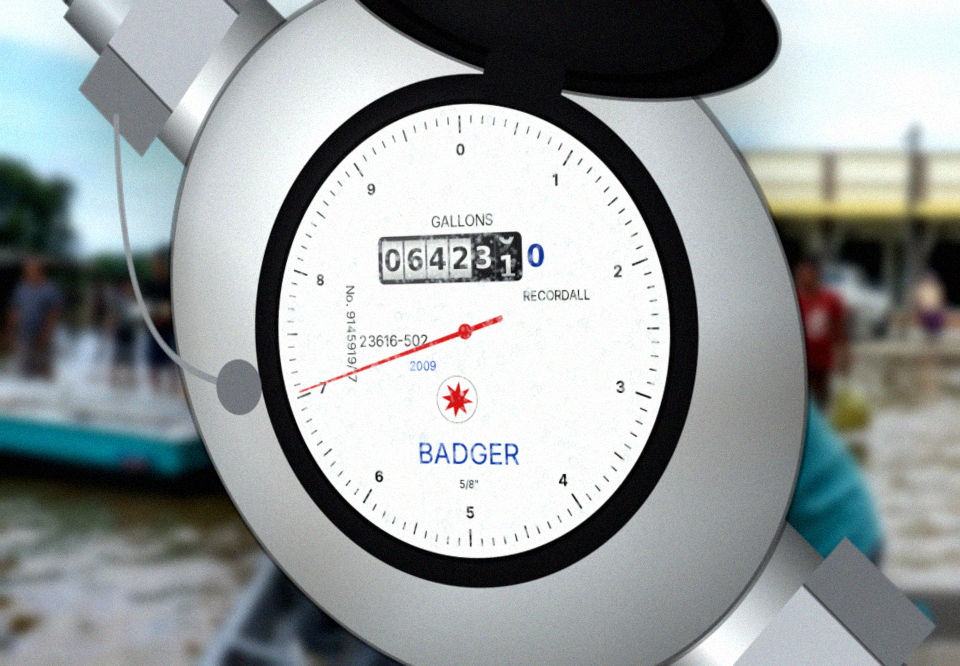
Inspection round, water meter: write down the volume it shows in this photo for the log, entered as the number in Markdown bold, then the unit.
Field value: **642307.0** gal
